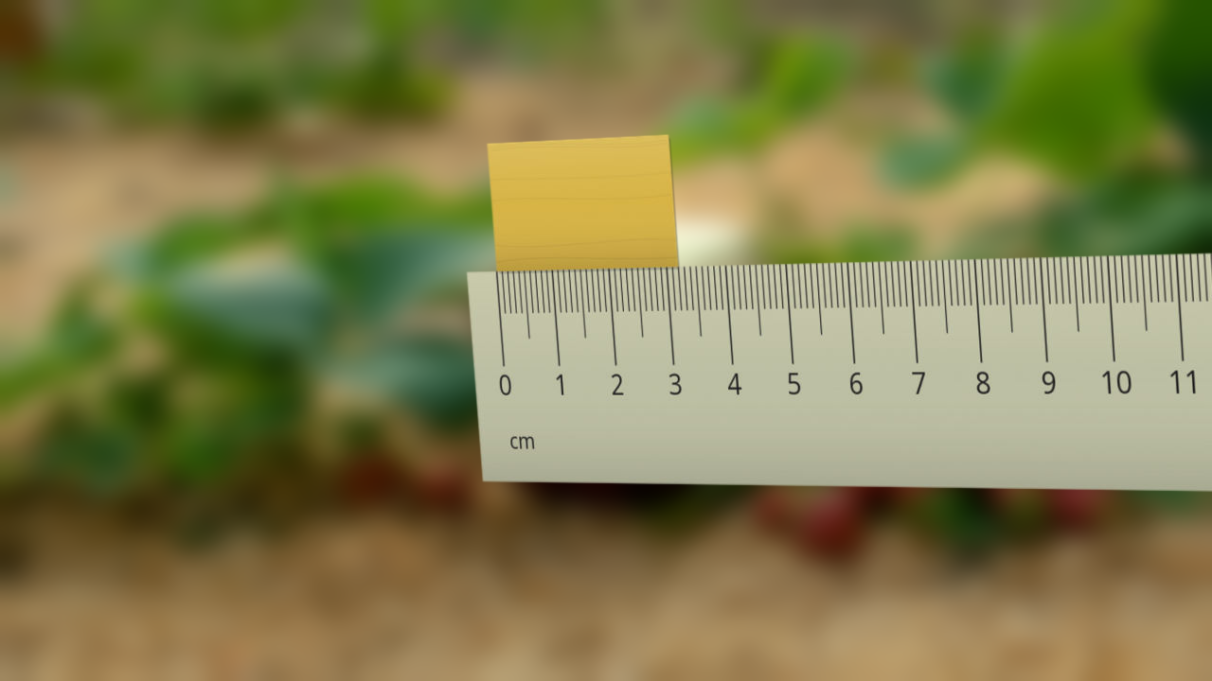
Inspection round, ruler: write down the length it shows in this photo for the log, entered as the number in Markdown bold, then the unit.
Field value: **3.2** cm
